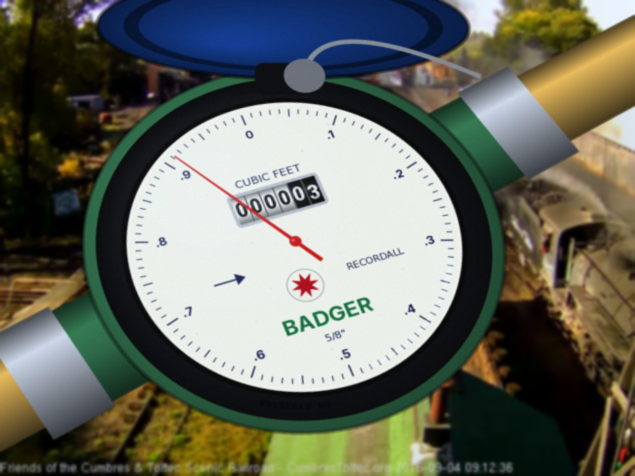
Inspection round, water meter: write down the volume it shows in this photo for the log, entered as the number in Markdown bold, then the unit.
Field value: **2.91** ft³
